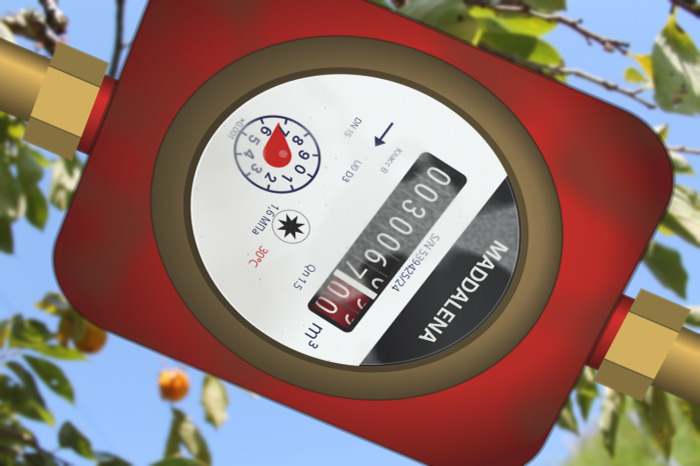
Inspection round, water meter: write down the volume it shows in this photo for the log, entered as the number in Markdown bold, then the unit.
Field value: **30066.996** m³
